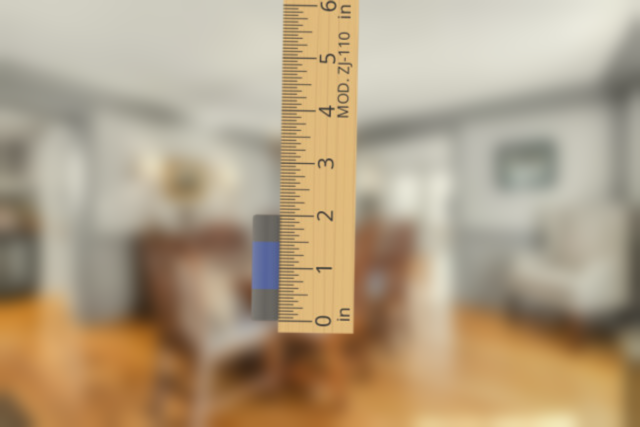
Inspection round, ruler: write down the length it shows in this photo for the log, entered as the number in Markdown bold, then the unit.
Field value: **2** in
